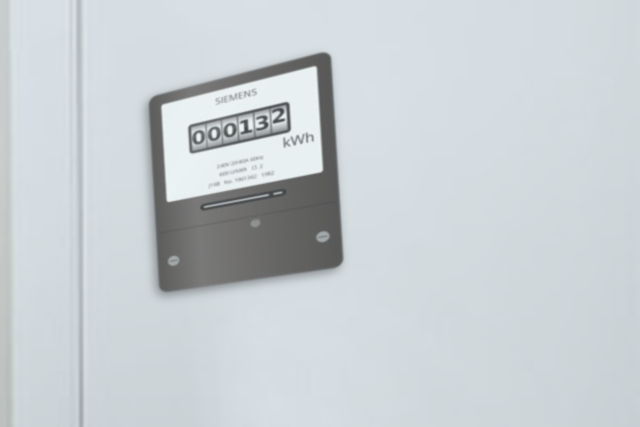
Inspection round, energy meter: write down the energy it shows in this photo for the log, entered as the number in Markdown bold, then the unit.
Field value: **132** kWh
